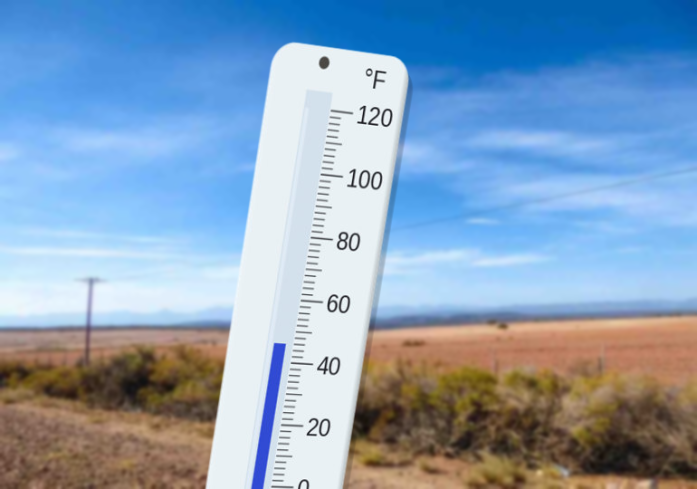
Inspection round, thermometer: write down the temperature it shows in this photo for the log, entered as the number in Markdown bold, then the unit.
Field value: **46** °F
